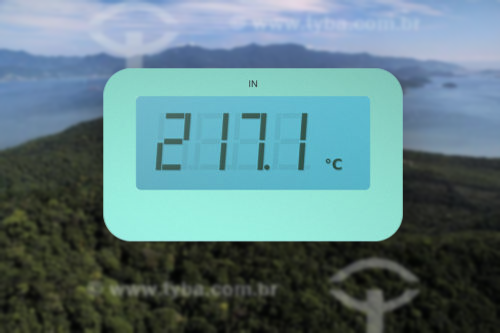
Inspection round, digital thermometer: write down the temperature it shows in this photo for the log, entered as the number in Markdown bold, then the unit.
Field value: **217.1** °C
